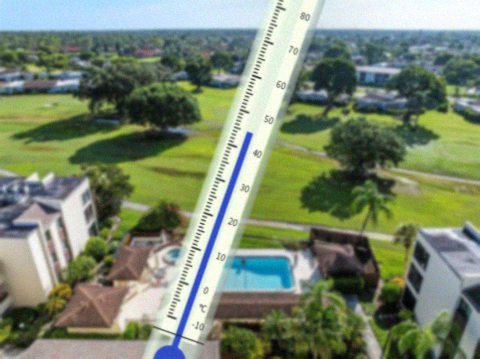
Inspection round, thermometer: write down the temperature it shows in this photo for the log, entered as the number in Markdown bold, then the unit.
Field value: **45** °C
